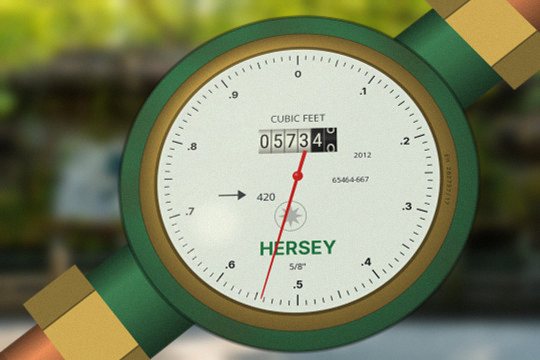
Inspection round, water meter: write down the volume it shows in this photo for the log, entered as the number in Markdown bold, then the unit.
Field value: **57348.54** ft³
